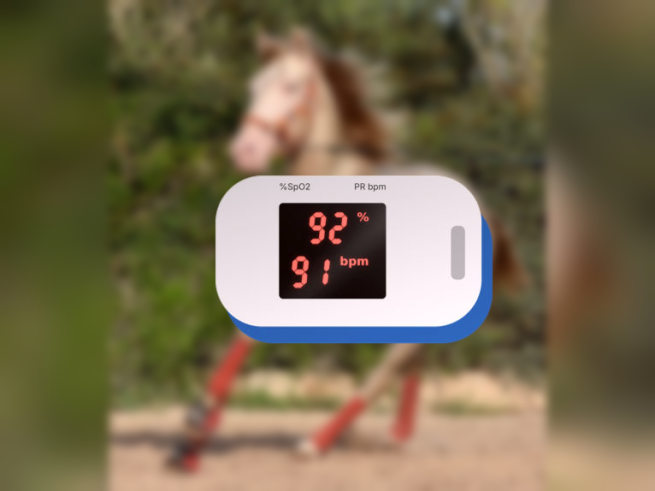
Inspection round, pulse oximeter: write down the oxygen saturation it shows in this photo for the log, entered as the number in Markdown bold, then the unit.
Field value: **92** %
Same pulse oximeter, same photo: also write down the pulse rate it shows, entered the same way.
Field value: **91** bpm
